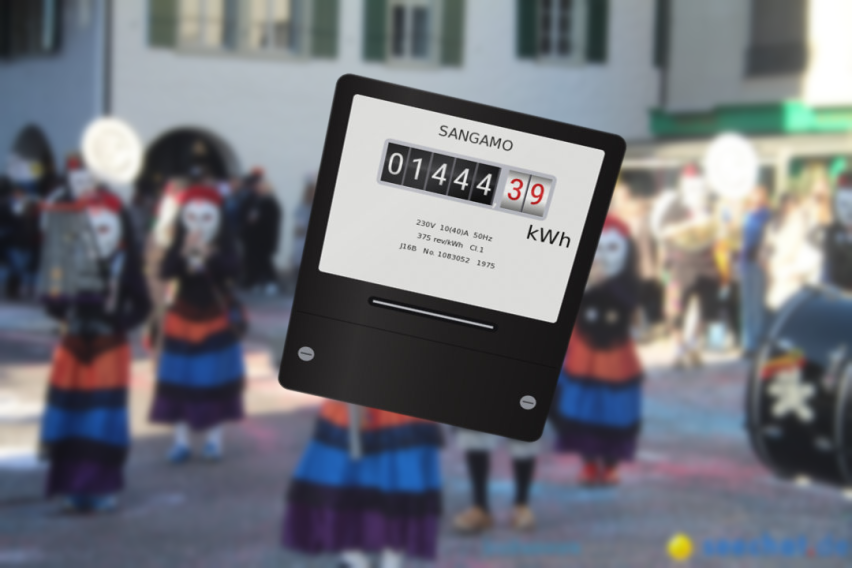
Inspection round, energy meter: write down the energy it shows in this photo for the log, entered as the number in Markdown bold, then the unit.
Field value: **1444.39** kWh
